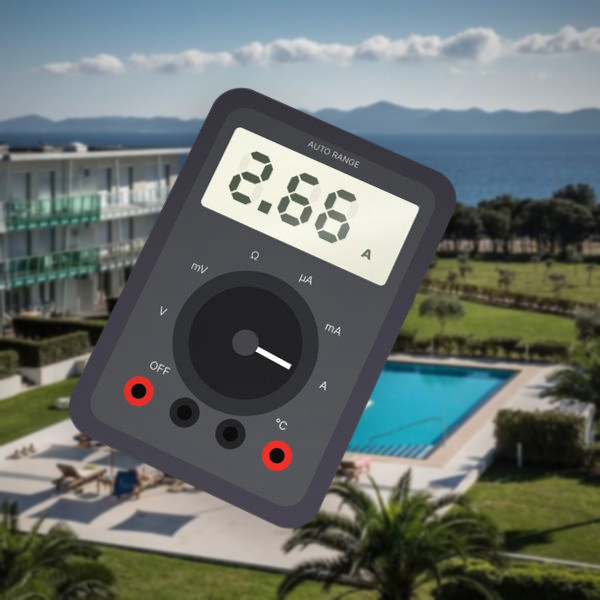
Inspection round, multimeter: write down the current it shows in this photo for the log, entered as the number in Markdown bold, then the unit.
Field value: **2.66** A
